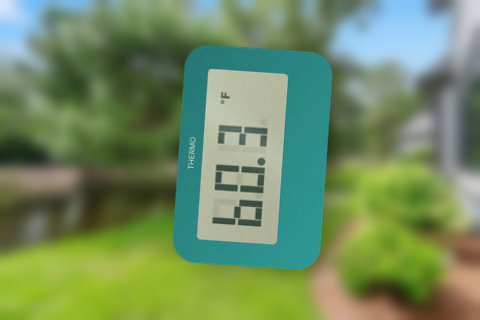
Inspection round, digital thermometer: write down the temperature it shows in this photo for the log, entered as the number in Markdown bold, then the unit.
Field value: **60.3** °F
